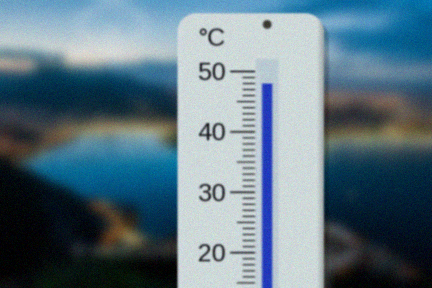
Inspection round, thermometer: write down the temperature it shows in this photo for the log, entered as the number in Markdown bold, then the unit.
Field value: **48** °C
